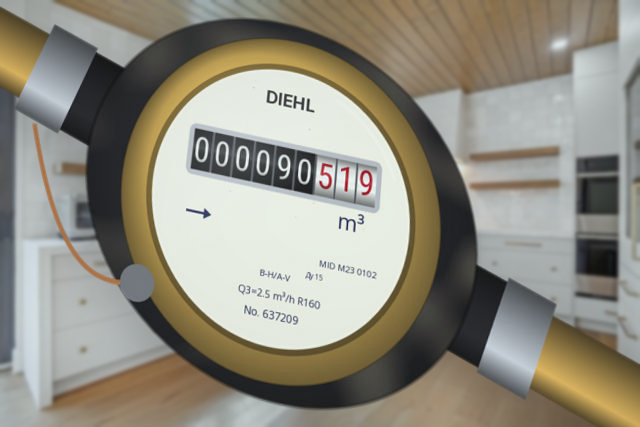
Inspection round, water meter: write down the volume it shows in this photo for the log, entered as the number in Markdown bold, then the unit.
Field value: **90.519** m³
